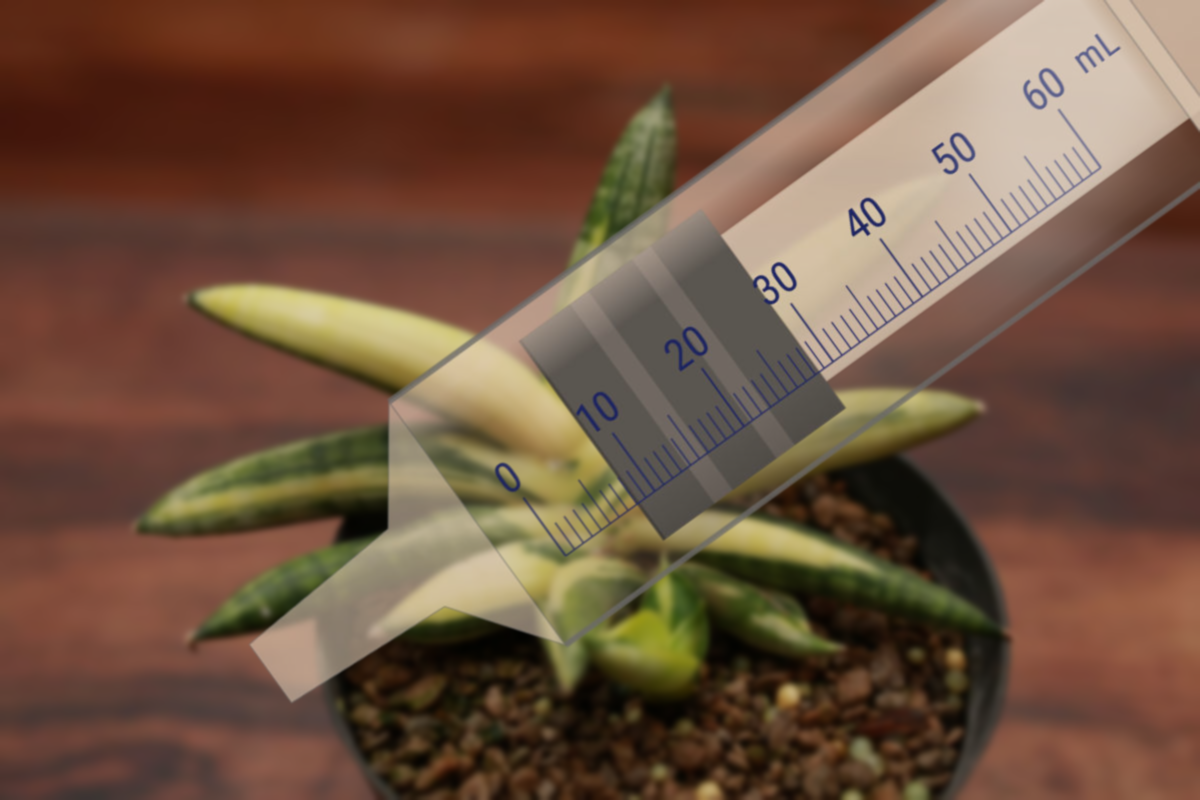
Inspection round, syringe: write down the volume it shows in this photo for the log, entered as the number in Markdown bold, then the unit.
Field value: **8** mL
